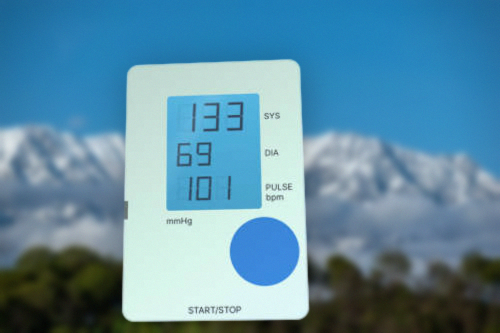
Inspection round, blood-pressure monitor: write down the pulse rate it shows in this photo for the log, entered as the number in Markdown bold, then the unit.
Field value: **101** bpm
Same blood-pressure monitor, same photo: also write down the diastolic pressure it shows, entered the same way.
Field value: **69** mmHg
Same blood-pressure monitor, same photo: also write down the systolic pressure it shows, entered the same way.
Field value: **133** mmHg
